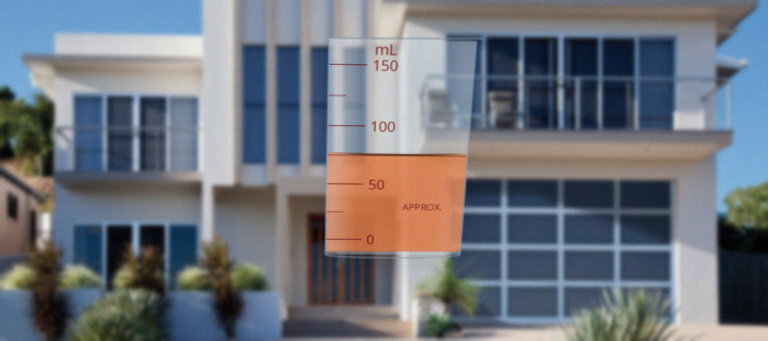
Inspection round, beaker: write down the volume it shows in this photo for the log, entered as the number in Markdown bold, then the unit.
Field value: **75** mL
